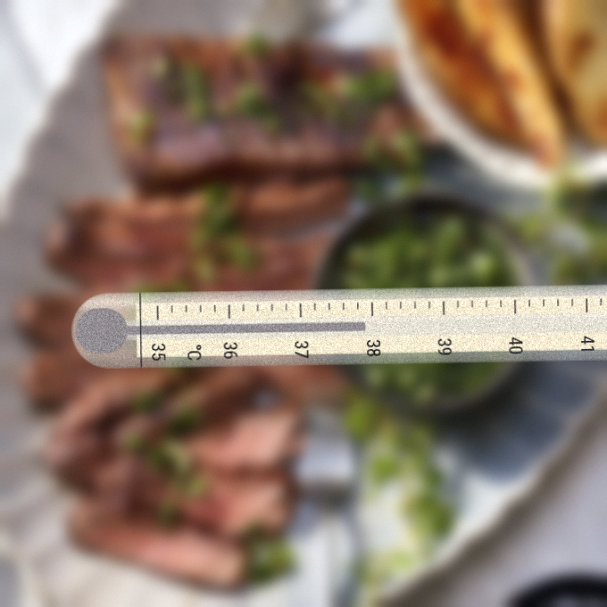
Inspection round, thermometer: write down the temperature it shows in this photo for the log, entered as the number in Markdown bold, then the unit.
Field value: **37.9** °C
